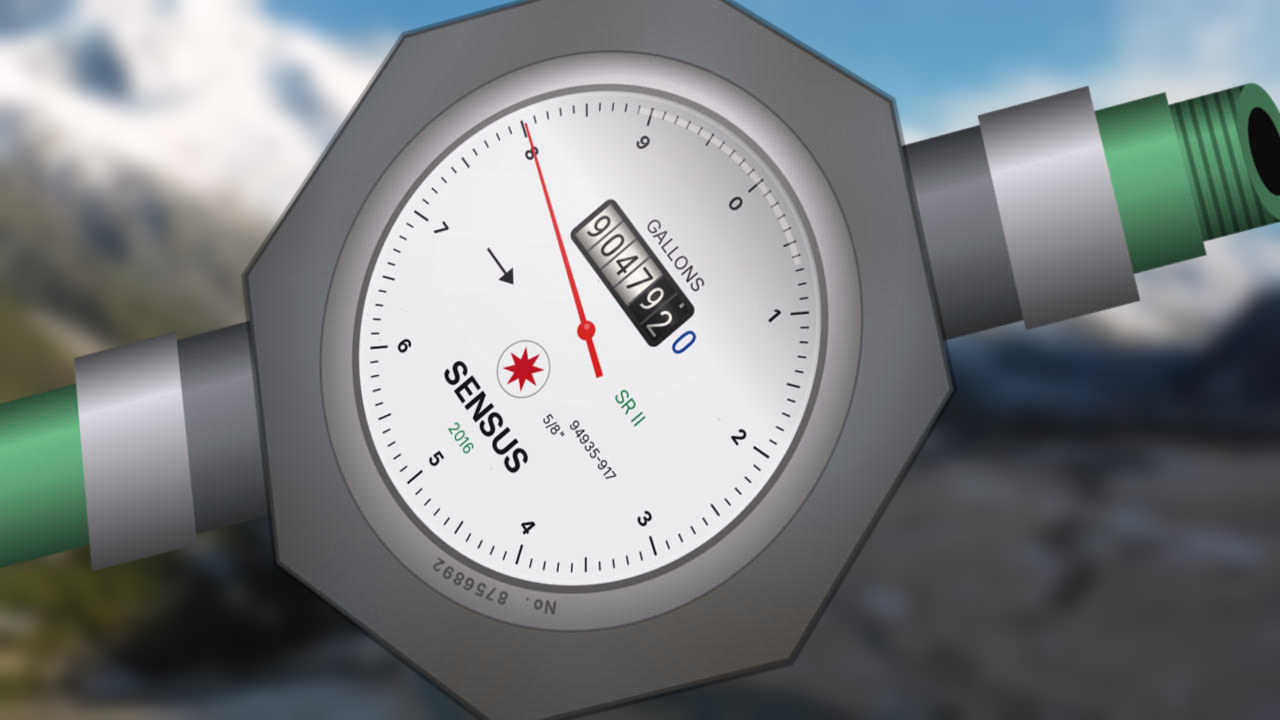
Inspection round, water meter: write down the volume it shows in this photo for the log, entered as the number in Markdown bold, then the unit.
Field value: **9047918.0** gal
